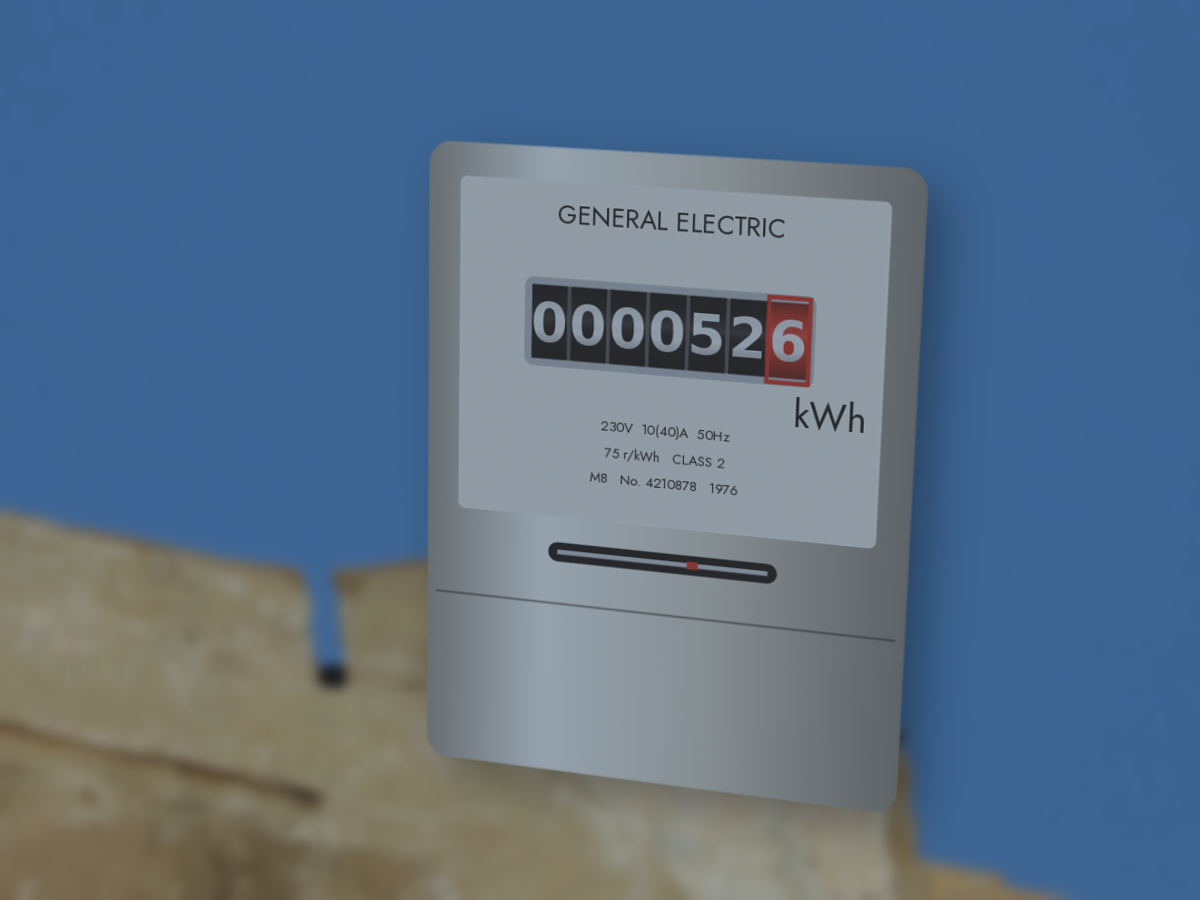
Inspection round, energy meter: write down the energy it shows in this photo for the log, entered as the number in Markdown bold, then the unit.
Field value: **52.6** kWh
